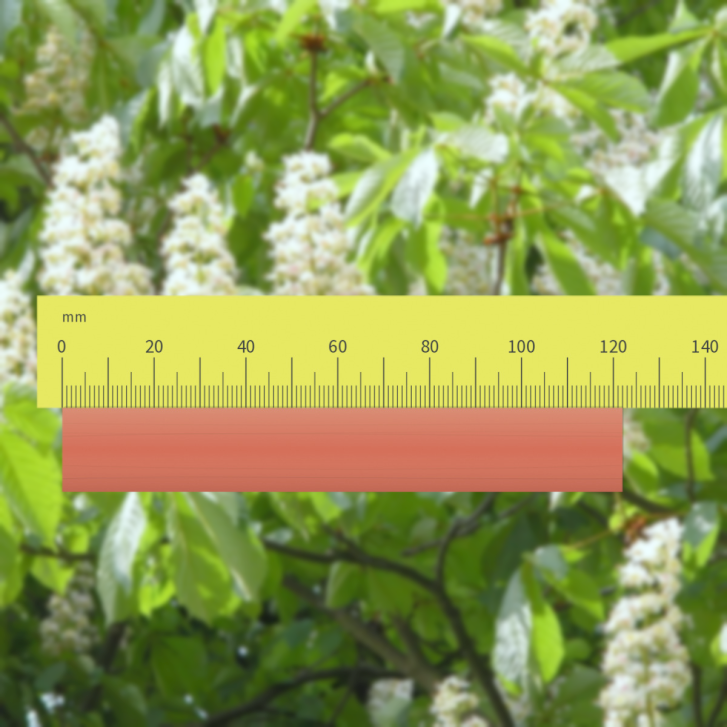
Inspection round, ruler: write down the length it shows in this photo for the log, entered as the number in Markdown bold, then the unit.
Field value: **122** mm
